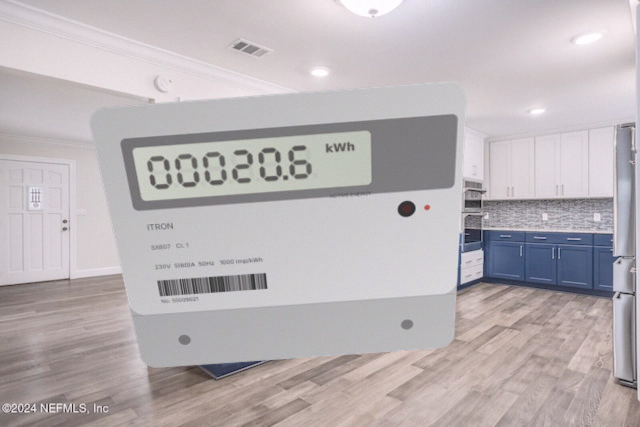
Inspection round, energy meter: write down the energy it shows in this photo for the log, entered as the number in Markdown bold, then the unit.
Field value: **20.6** kWh
